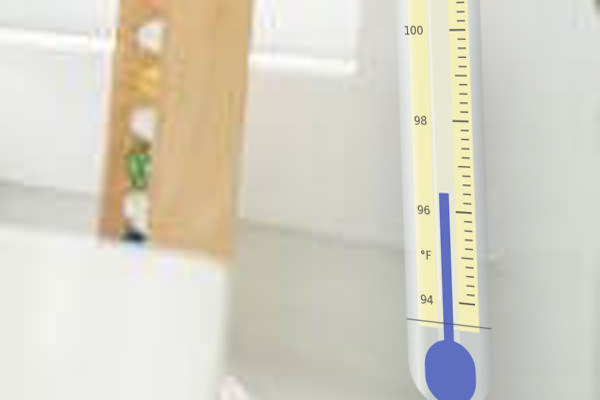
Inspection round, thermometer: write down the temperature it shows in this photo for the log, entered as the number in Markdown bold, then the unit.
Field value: **96.4** °F
